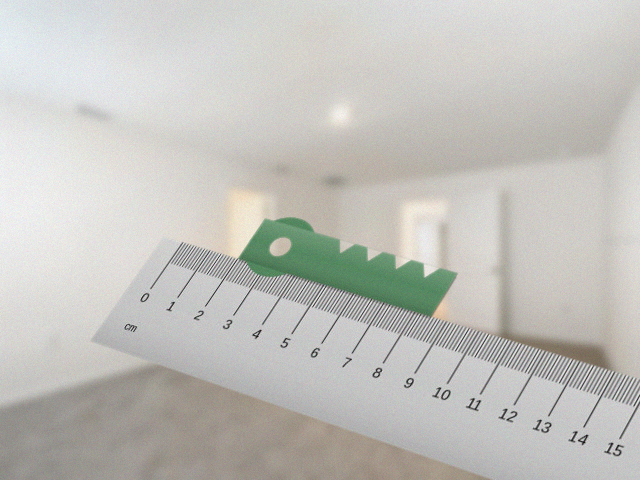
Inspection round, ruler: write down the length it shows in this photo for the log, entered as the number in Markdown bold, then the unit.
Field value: **6.5** cm
